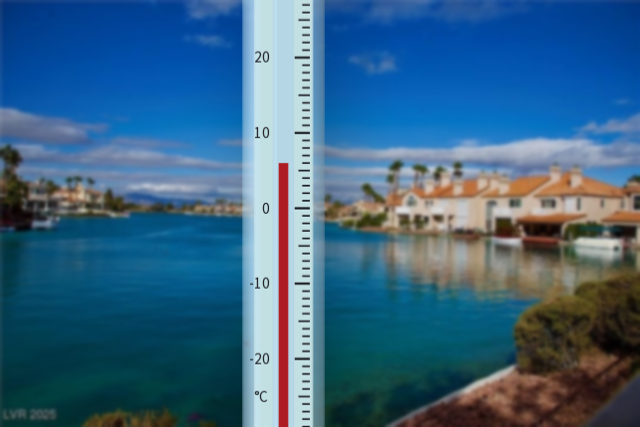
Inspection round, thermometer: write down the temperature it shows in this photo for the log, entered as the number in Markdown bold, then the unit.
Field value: **6** °C
